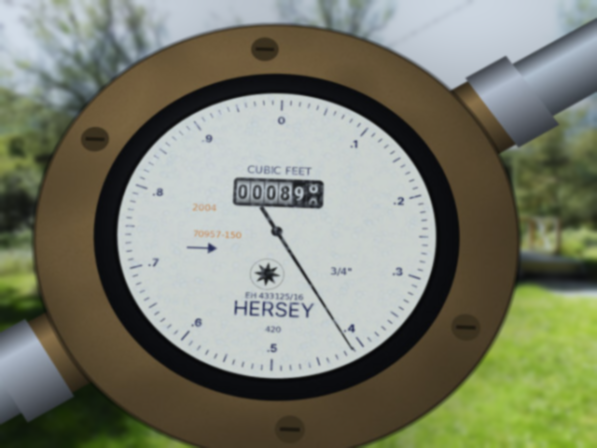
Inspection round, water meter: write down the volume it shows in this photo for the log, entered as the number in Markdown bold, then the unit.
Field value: **898.41** ft³
